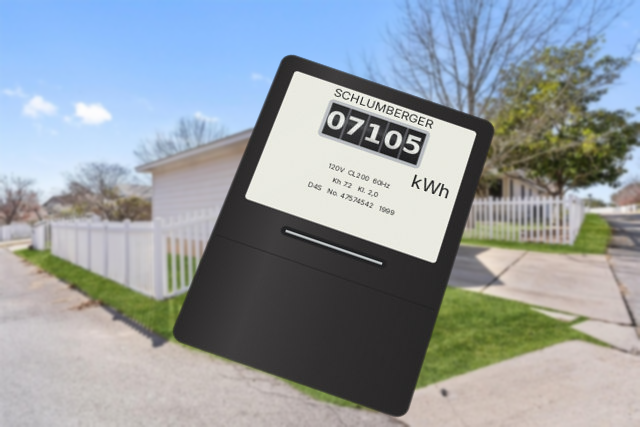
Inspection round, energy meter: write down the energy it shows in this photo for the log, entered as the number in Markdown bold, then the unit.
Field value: **7105** kWh
